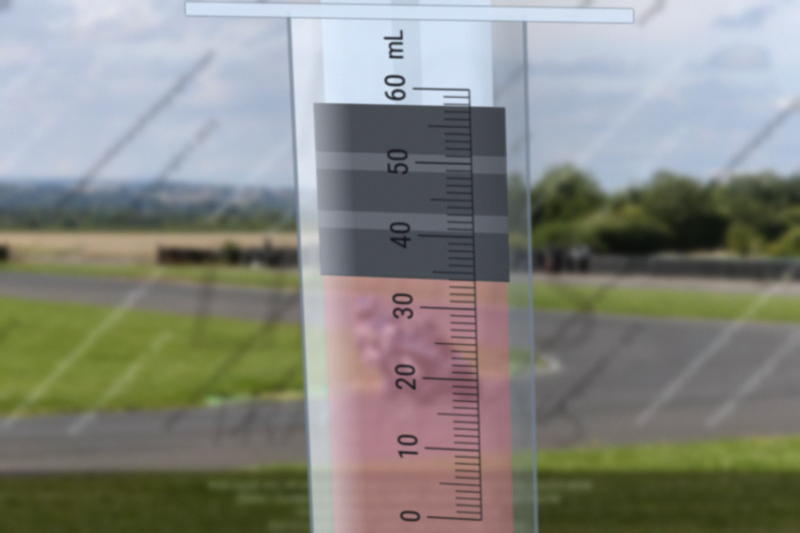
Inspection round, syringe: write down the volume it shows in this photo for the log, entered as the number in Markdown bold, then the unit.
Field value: **34** mL
